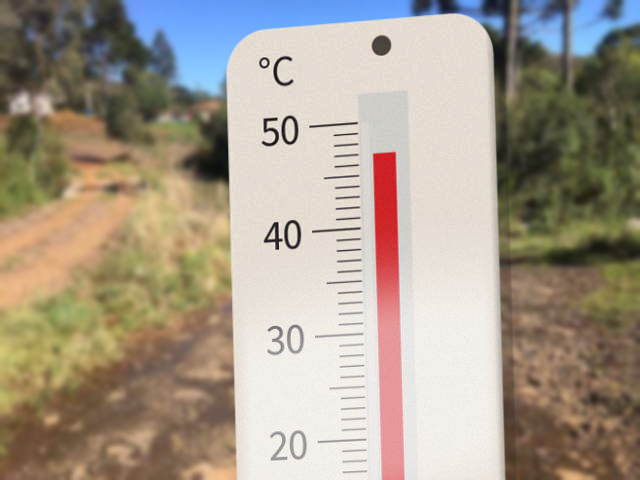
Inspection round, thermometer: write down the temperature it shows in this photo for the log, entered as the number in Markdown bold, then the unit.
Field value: **47** °C
